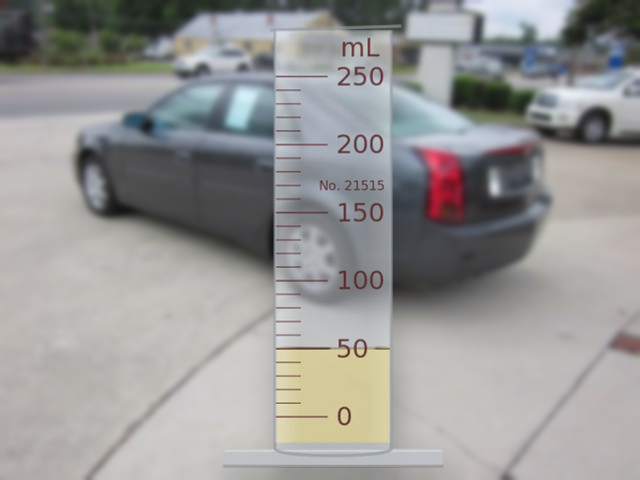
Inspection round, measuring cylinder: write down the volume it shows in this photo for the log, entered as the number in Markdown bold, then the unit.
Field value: **50** mL
